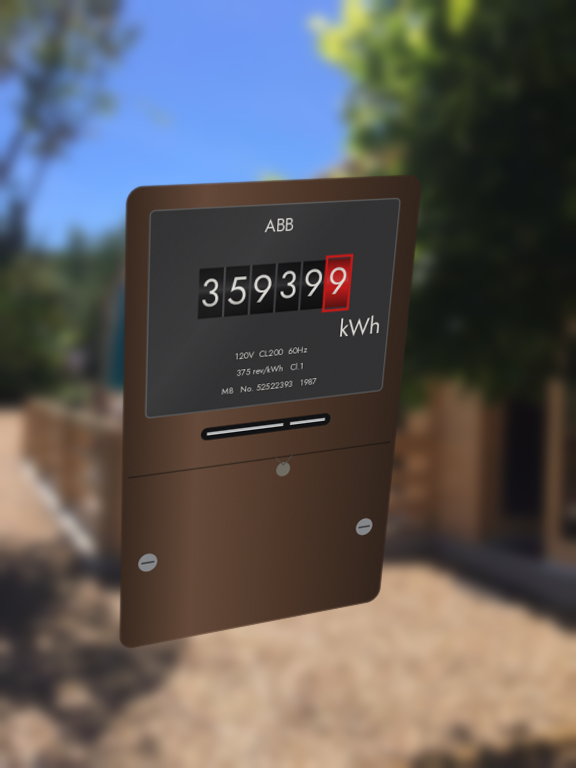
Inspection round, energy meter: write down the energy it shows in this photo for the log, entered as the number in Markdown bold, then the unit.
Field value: **35939.9** kWh
